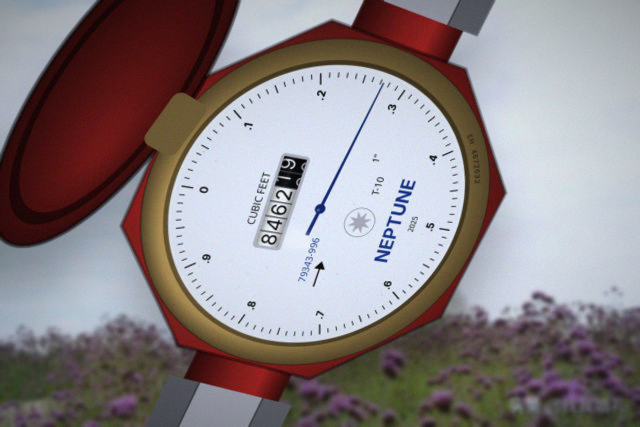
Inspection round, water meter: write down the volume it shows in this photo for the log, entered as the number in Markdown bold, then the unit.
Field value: **846219.27** ft³
